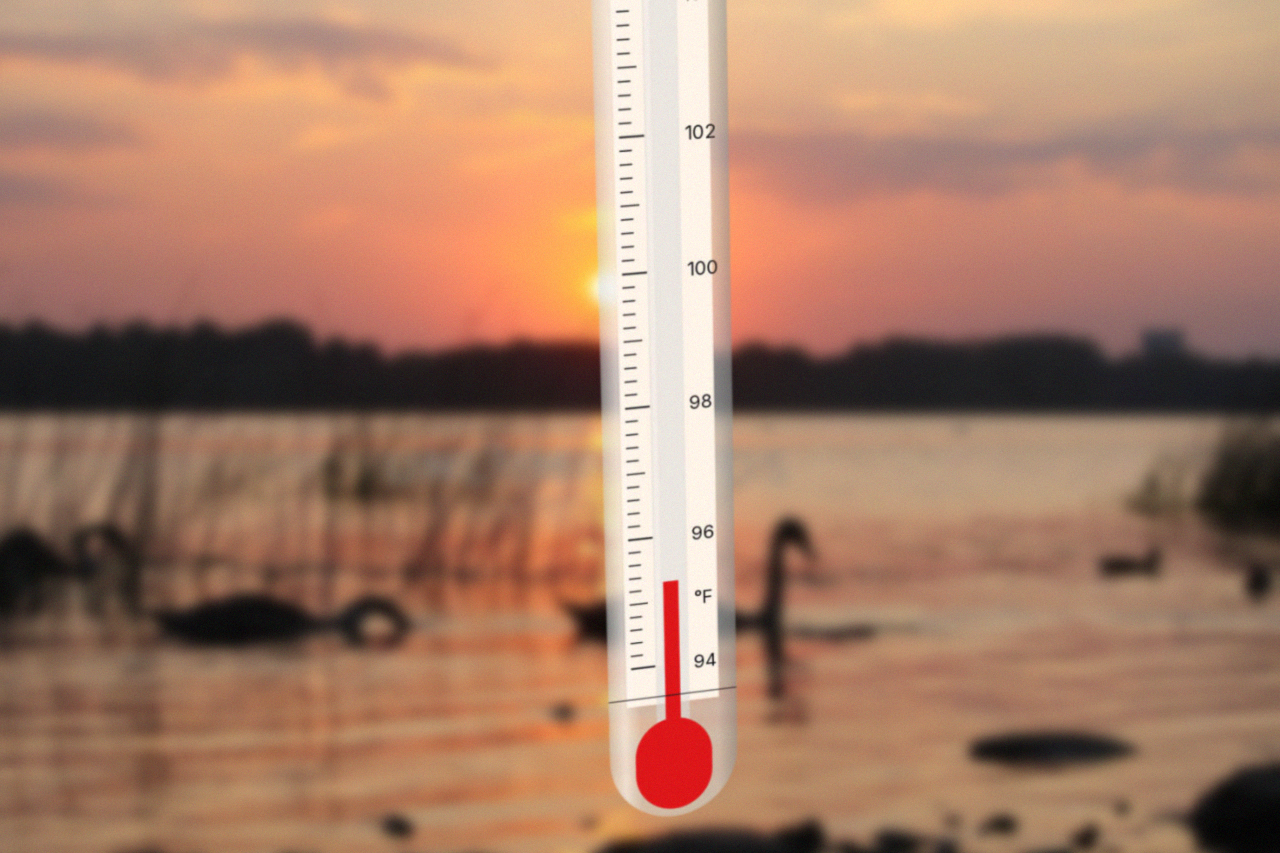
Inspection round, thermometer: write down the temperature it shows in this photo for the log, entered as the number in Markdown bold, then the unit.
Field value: **95.3** °F
